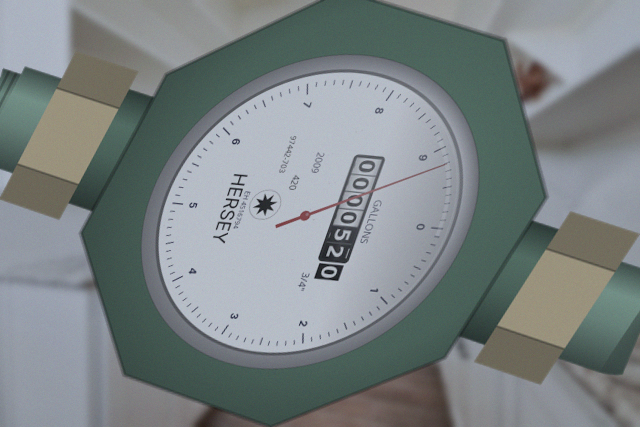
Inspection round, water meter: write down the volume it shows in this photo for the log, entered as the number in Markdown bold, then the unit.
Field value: **519.2** gal
